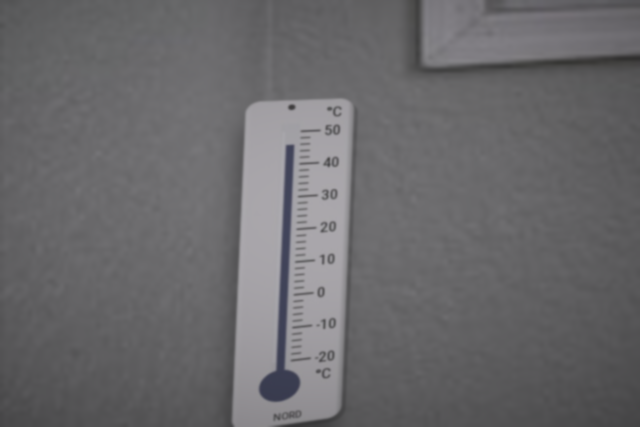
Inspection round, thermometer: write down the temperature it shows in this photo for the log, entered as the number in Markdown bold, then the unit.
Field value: **46** °C
